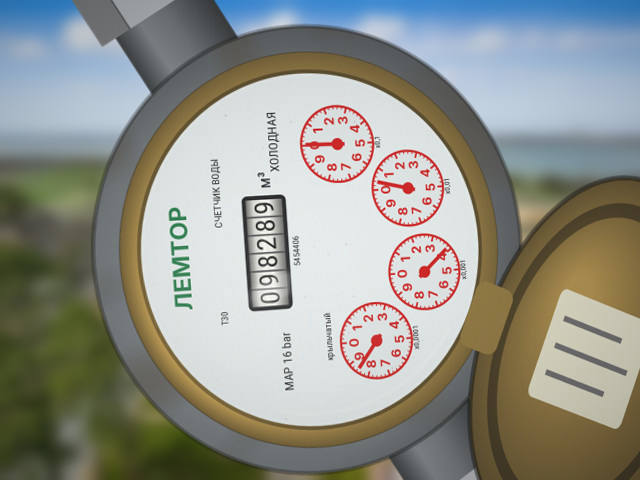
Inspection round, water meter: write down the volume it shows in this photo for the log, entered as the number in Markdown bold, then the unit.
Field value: **98289.0038** m³
